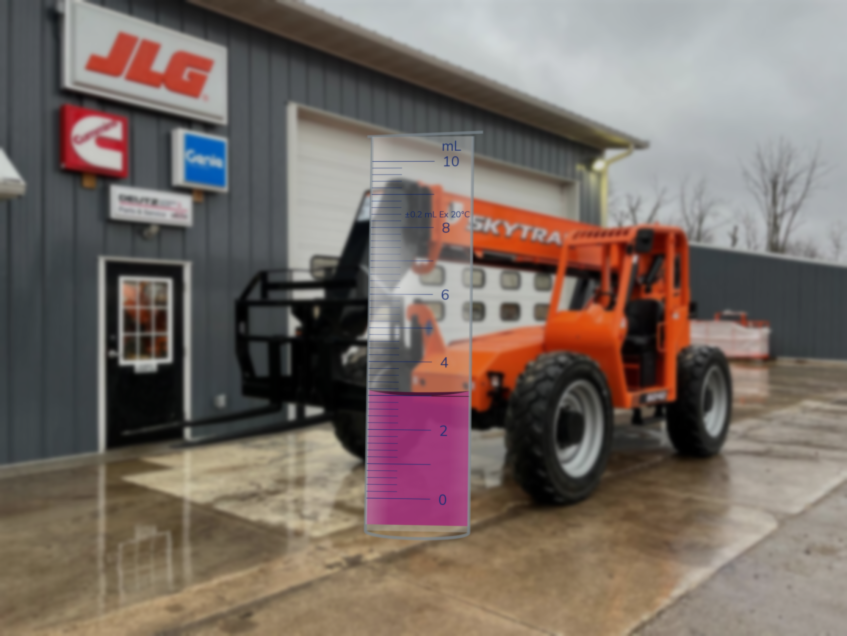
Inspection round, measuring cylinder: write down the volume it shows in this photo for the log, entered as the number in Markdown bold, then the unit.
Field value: **3** mL
